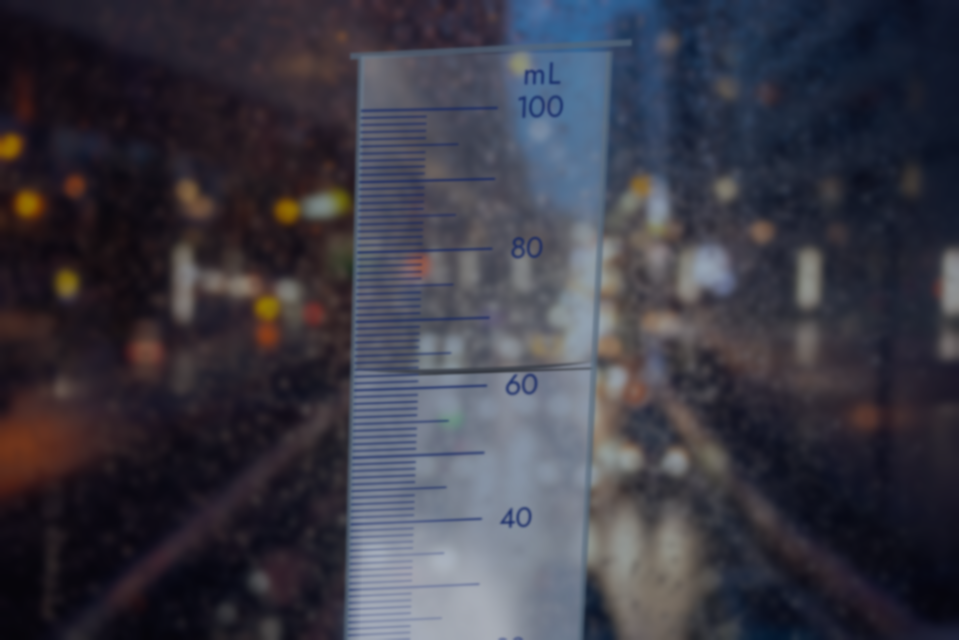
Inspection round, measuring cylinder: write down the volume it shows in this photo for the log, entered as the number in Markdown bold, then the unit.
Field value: **62** mL
